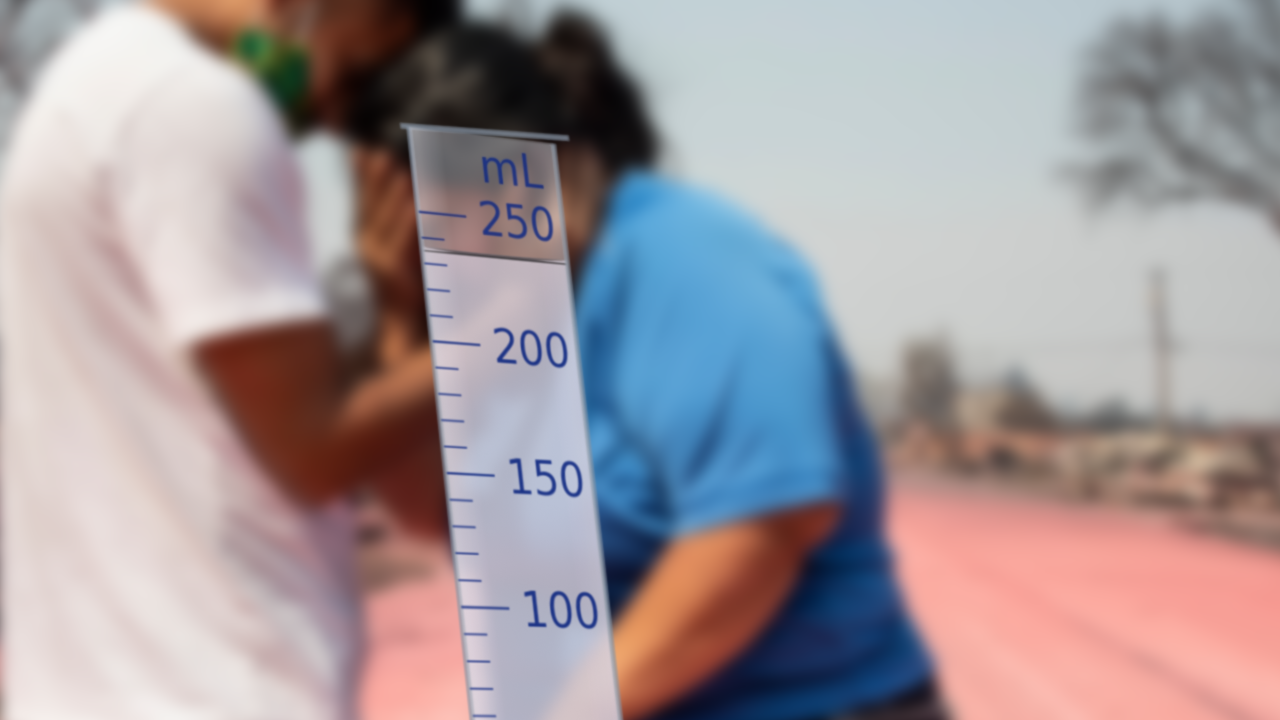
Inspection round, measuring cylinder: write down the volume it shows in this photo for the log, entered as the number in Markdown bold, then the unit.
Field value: **235** mL
